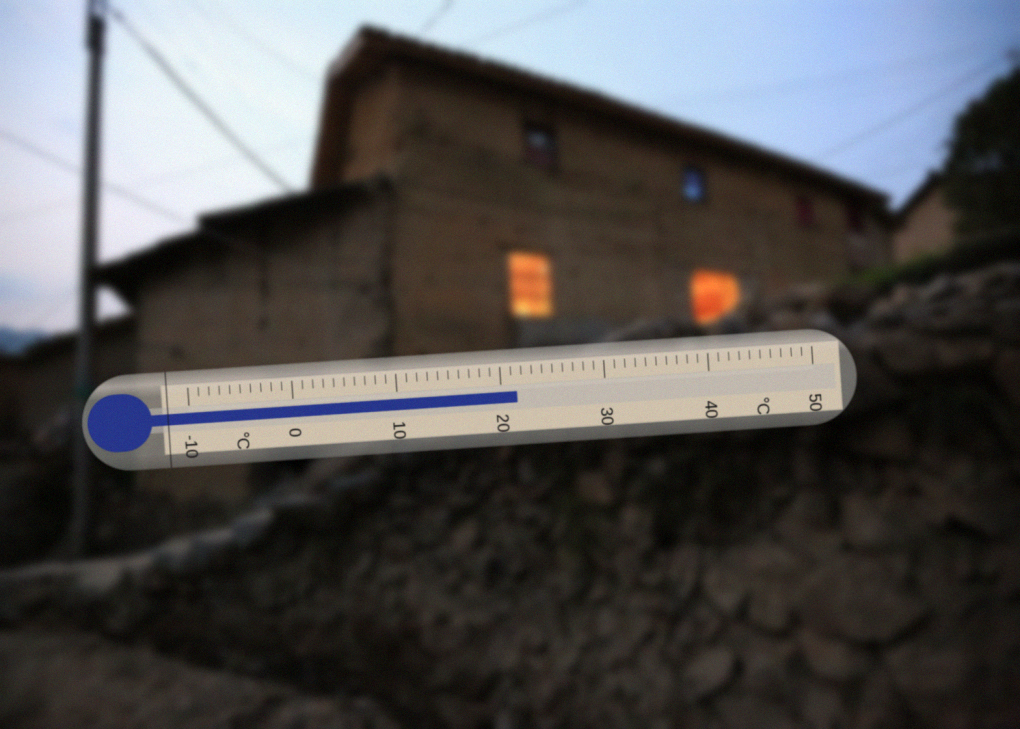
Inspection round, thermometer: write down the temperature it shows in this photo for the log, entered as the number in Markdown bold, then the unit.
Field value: **21.5** °C
